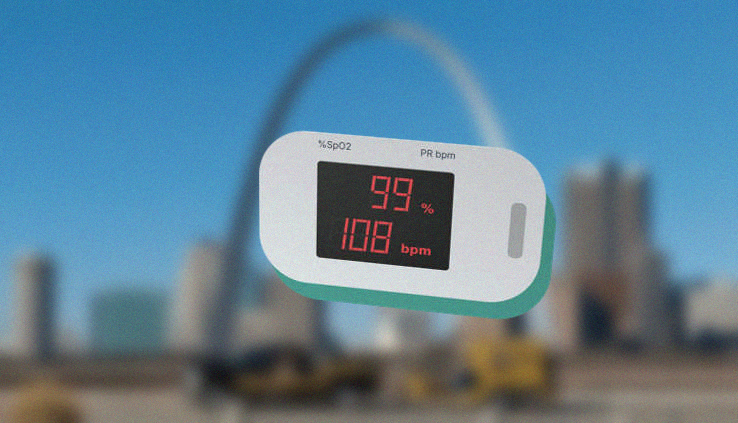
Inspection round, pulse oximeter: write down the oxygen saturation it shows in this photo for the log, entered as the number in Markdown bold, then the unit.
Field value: **99** %
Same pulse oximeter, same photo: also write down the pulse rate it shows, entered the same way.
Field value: **108** bpm
